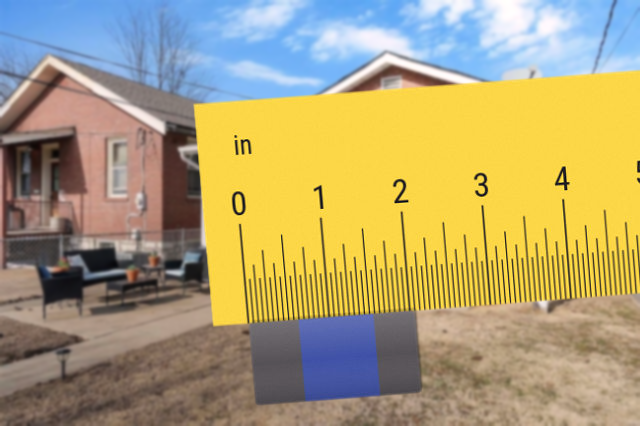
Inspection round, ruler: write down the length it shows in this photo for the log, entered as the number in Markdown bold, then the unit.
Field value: **2.0625** in
